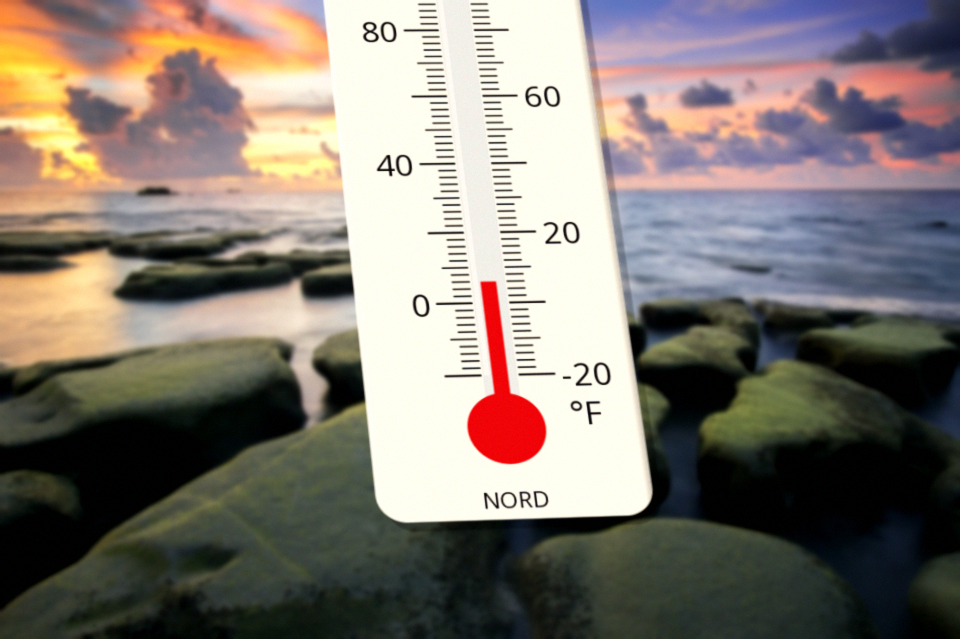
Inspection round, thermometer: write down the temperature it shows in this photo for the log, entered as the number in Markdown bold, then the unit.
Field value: **6** °F
